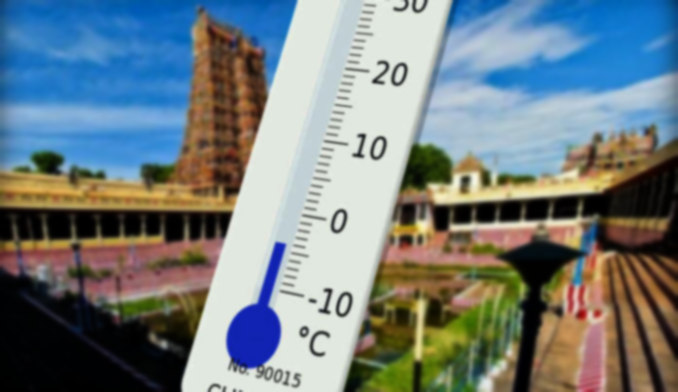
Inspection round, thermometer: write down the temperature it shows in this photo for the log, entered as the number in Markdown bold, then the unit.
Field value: **-4** °C
